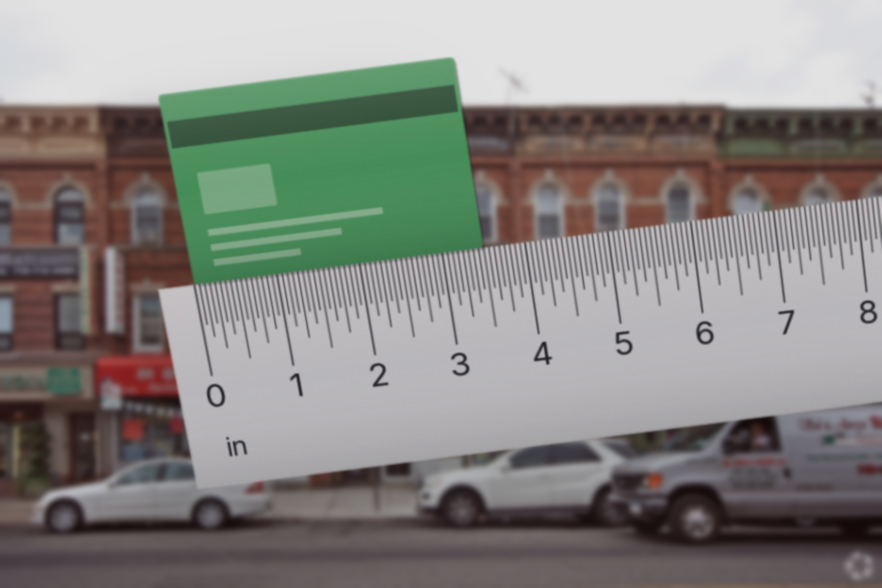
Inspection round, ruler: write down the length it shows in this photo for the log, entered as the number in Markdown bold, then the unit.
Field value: **3.5** in
